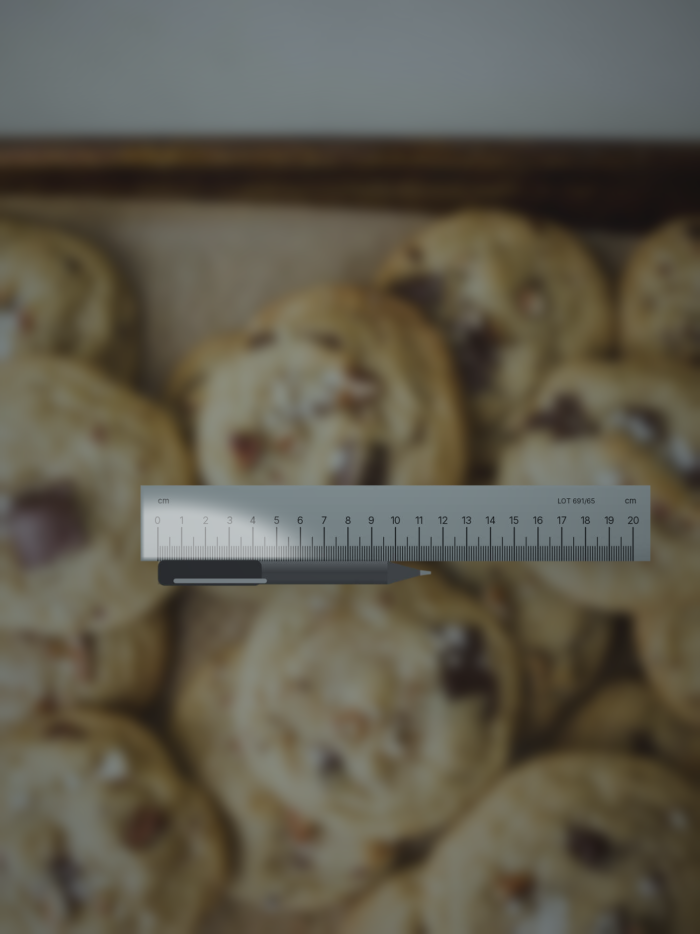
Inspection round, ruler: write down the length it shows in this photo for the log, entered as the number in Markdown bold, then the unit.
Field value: **11.5** cm
